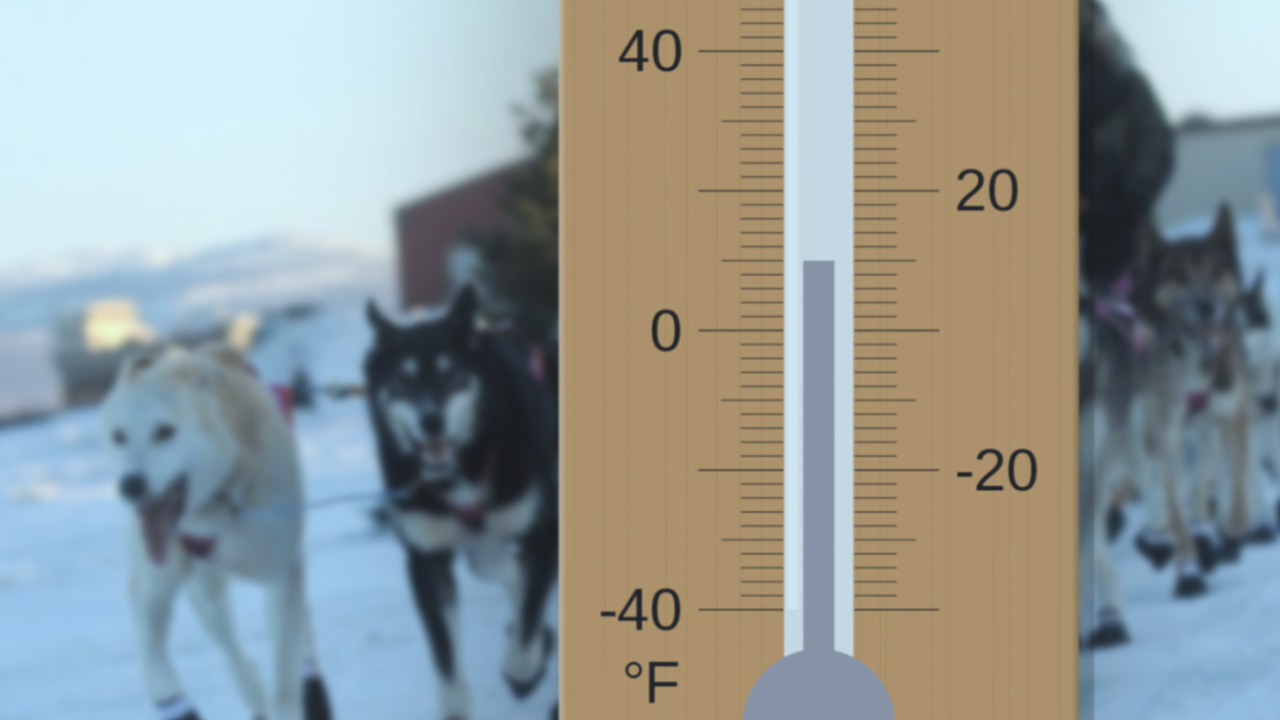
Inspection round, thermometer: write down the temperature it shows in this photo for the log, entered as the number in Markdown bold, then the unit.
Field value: **10** °F
